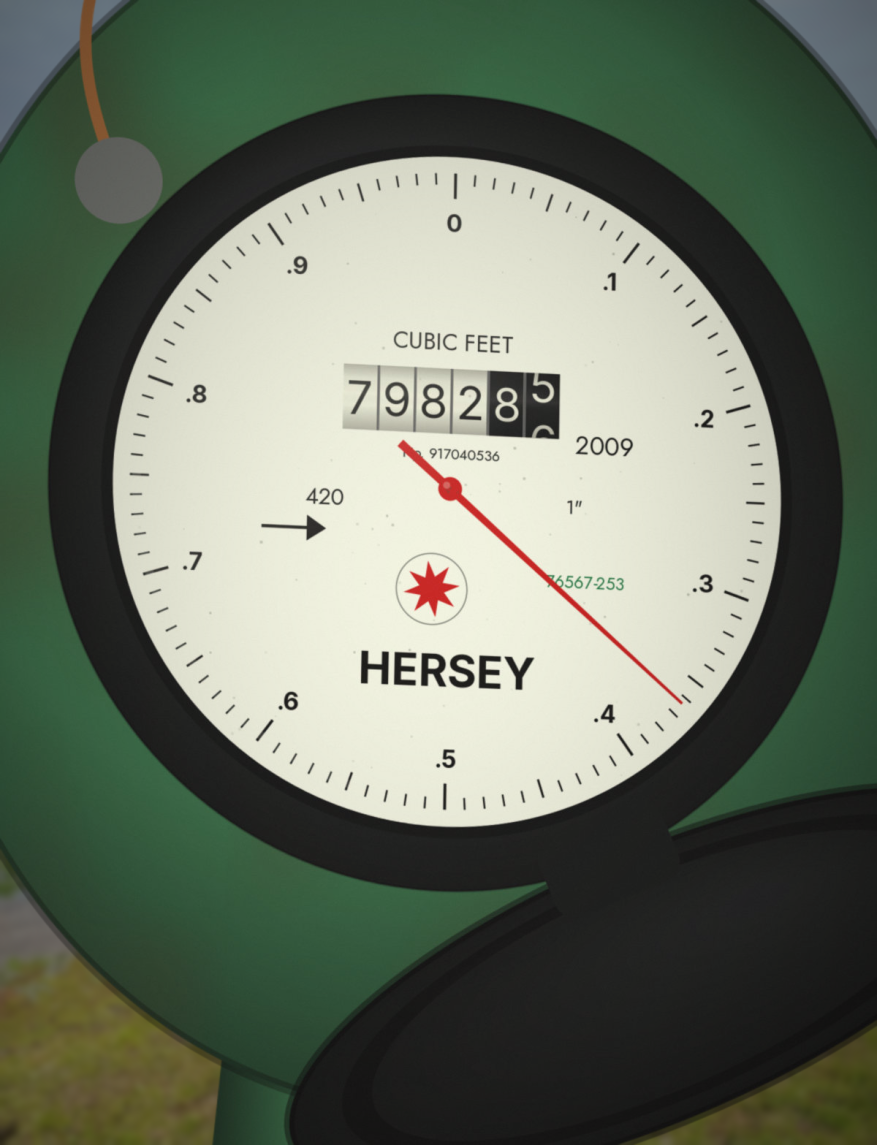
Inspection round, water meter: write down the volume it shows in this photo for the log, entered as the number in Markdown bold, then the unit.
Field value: **798285.36** ft³
